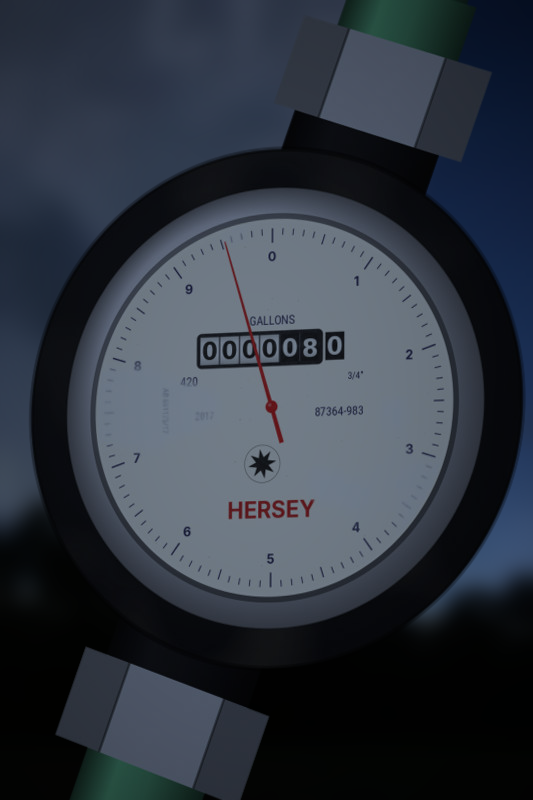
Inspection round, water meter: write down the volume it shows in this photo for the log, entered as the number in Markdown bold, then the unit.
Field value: **79.5** gal
